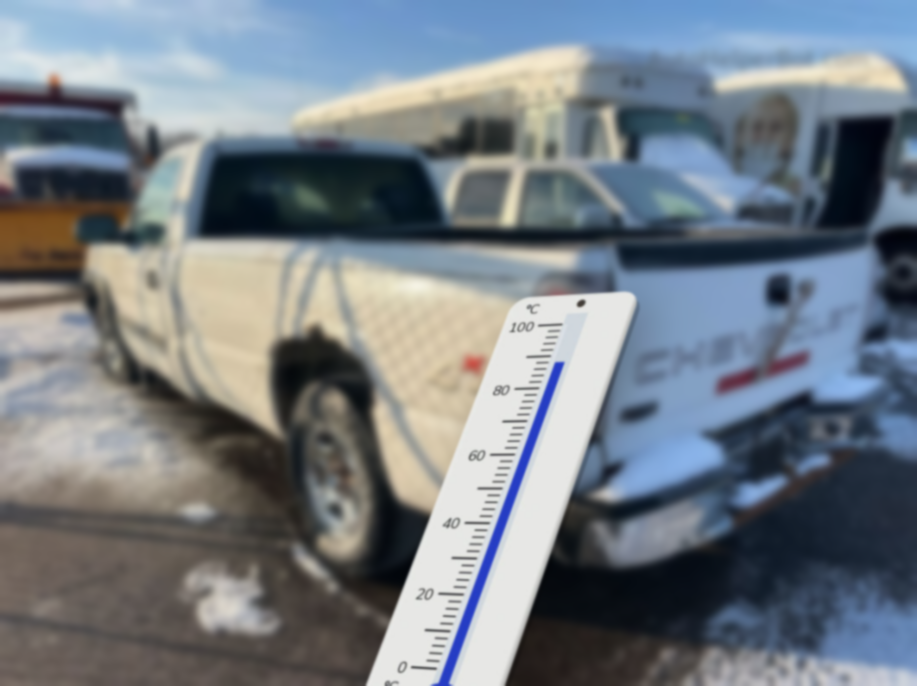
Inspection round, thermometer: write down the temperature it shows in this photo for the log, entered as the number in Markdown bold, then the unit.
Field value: **88** °C
